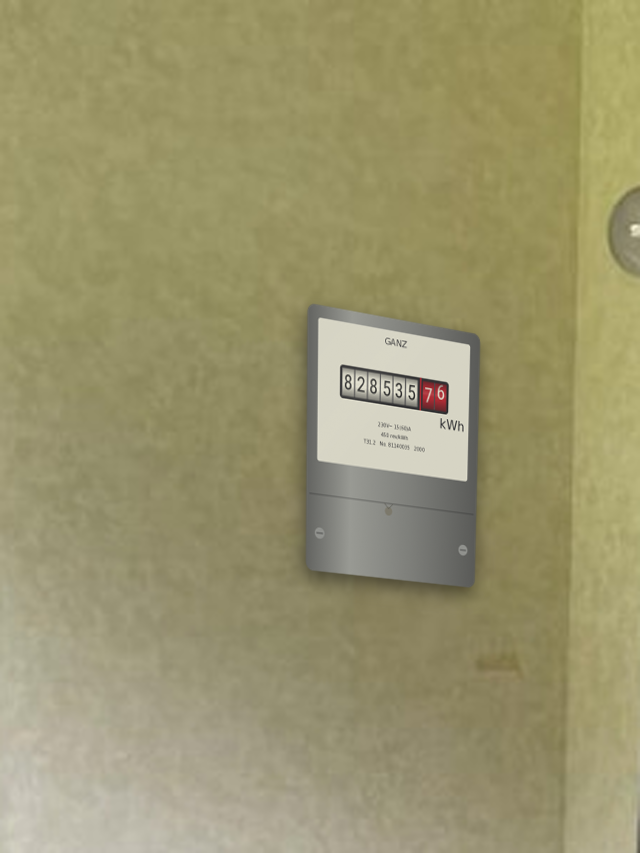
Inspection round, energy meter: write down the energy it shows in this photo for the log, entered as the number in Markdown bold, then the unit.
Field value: **828535.76** kWh
